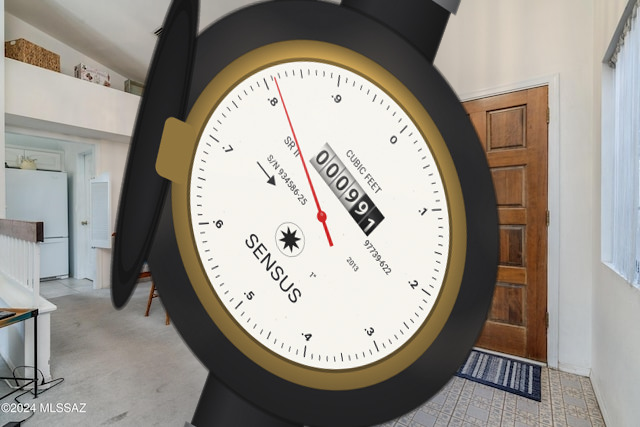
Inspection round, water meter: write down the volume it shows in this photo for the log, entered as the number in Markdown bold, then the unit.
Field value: **990.81** ft³
